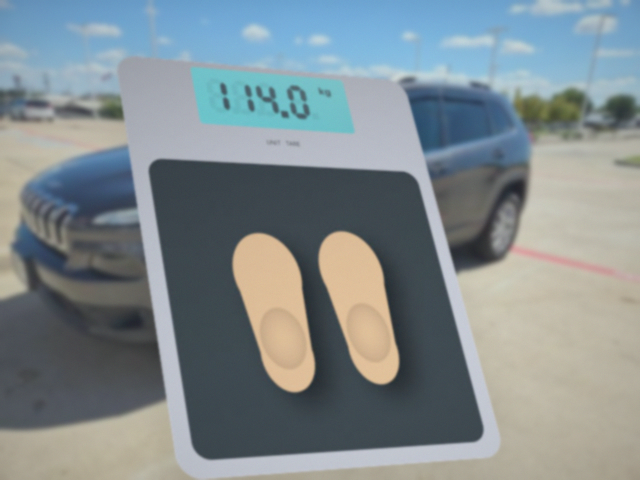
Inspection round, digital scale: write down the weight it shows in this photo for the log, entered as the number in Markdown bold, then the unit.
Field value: **114.0** kg
